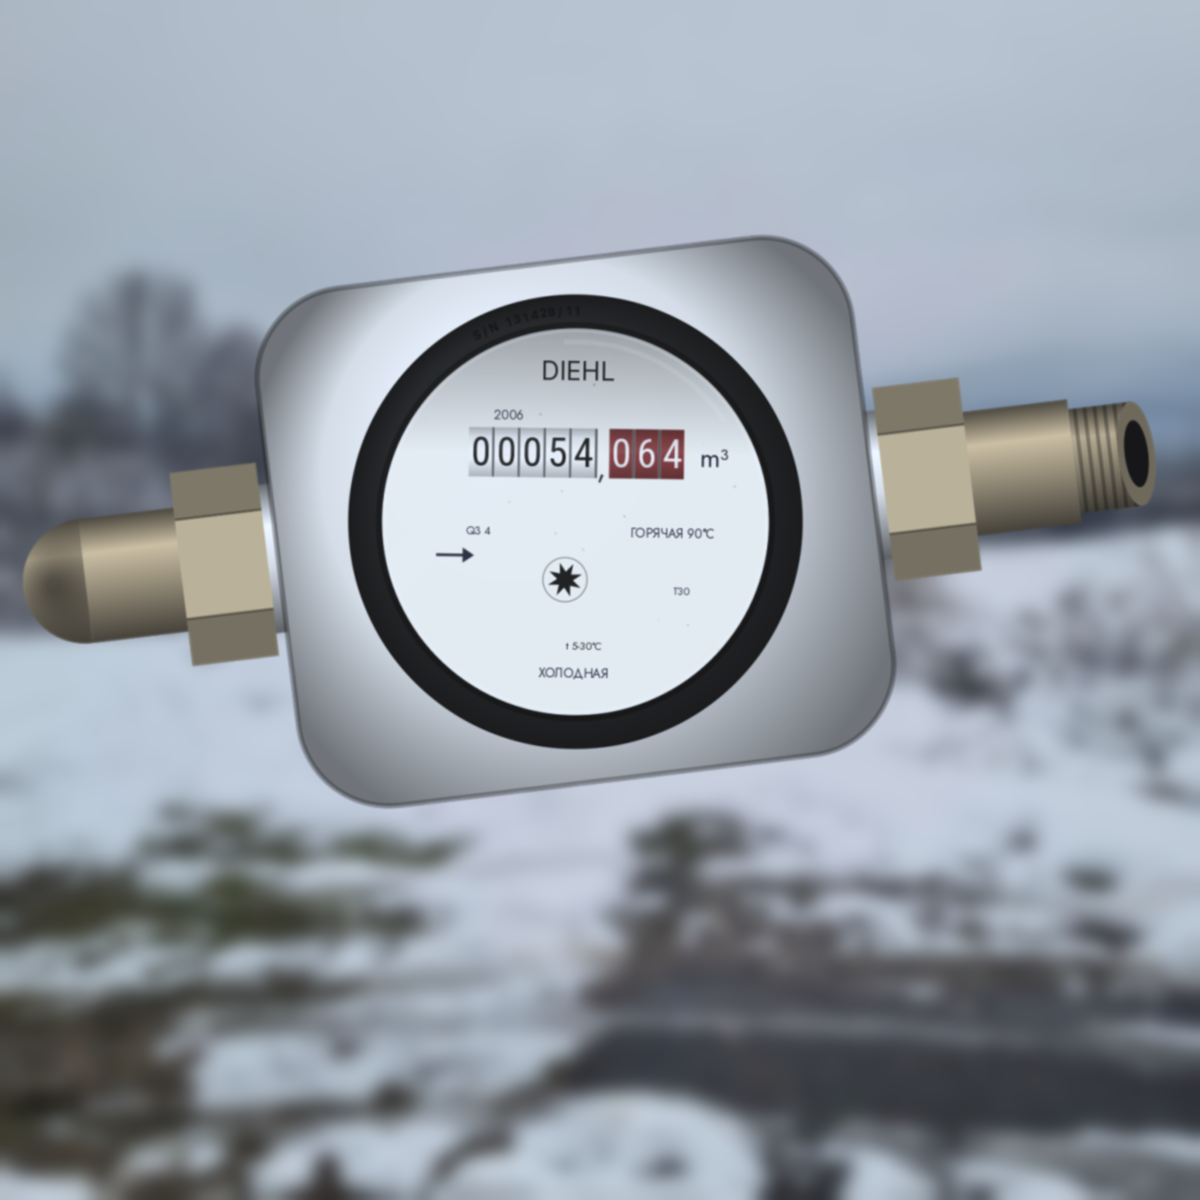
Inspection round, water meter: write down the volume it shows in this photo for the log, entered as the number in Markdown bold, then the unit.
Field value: **54.064** m³
